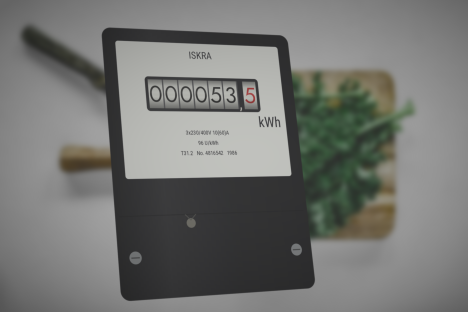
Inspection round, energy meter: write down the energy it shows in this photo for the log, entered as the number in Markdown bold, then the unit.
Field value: **53.5** kWh
